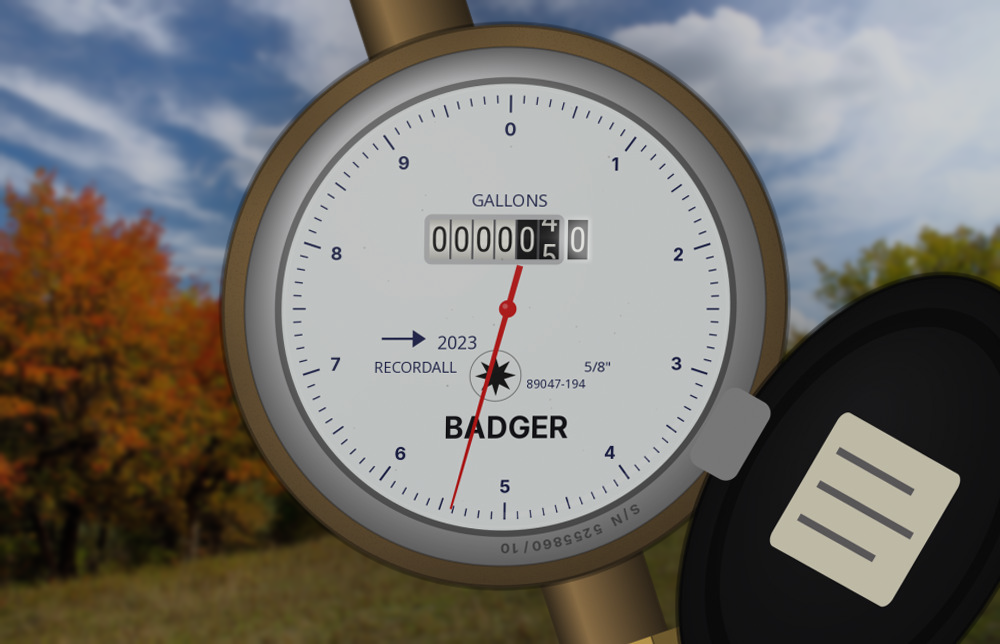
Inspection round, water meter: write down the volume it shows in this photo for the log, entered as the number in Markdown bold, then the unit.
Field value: **45.4** gal
